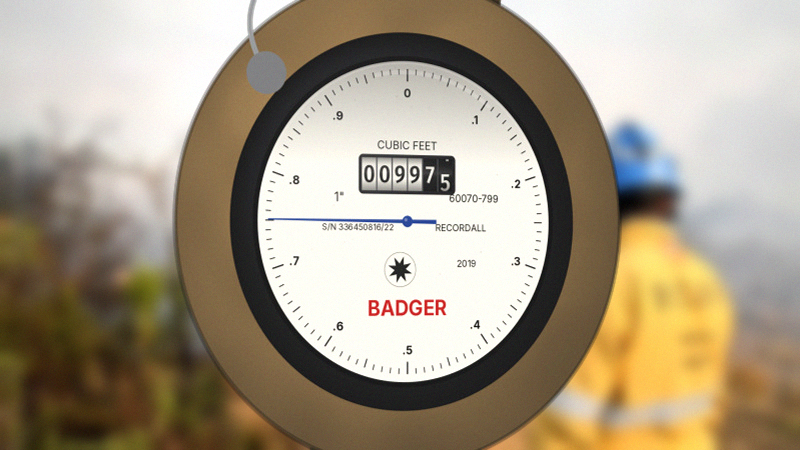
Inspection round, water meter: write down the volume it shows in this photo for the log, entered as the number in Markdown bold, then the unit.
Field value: **9974.75** ft³
